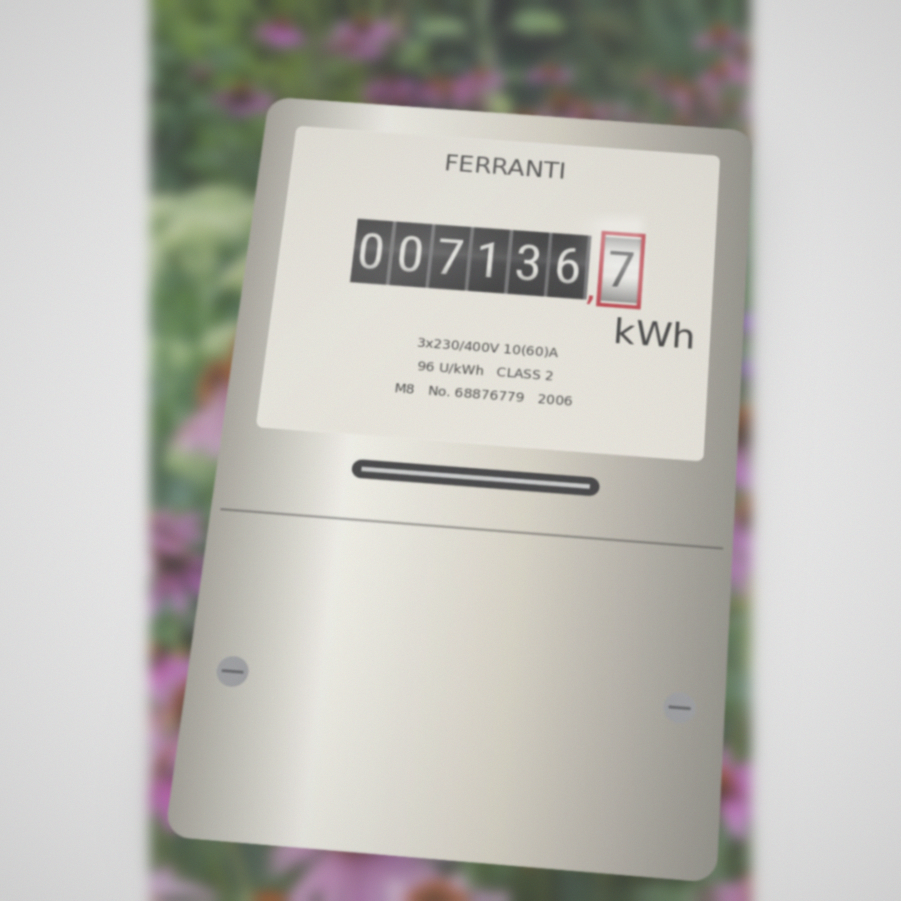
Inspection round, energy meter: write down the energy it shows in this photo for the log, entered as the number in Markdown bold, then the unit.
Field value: **7136.7** kWh
